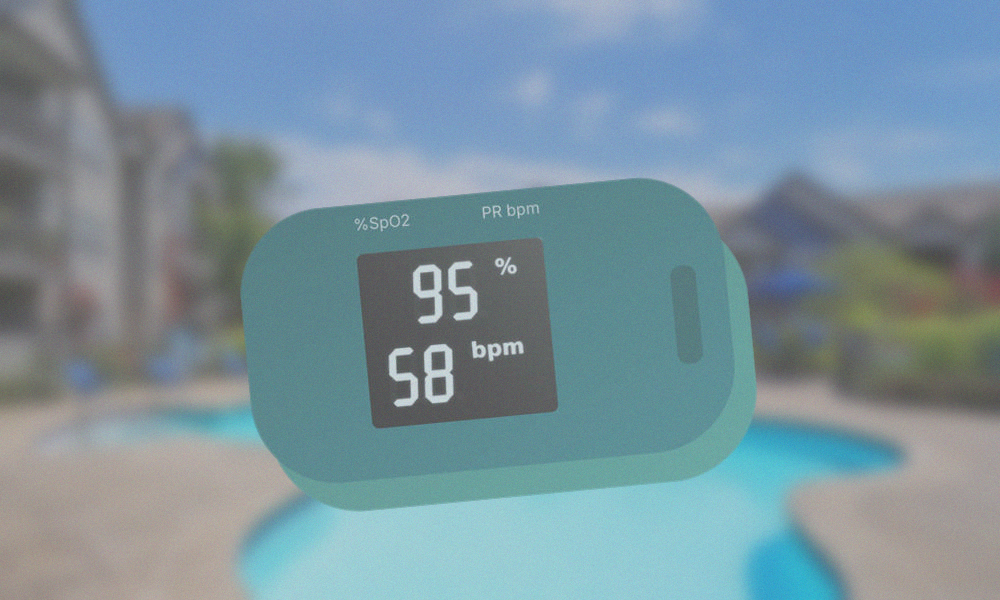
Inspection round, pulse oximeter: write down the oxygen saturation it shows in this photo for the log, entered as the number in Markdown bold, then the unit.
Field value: **95** %
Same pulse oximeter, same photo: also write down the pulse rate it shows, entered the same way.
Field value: **58** bpm
